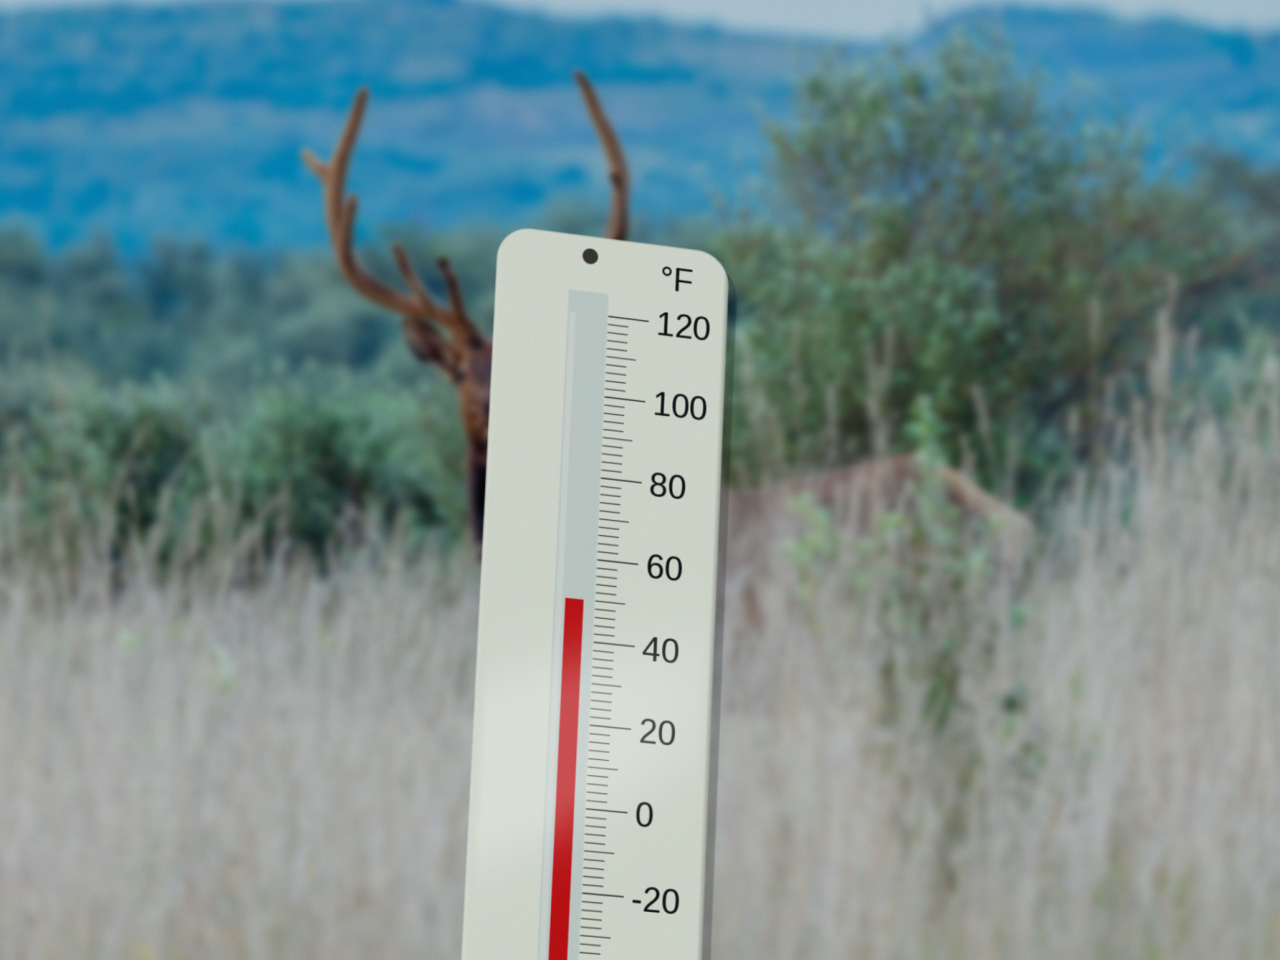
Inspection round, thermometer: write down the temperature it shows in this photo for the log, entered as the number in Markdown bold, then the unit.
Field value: **50** °F
